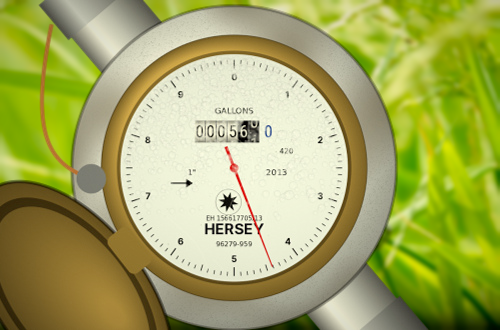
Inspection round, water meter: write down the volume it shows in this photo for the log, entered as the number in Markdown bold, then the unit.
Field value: **5604.4** gal
